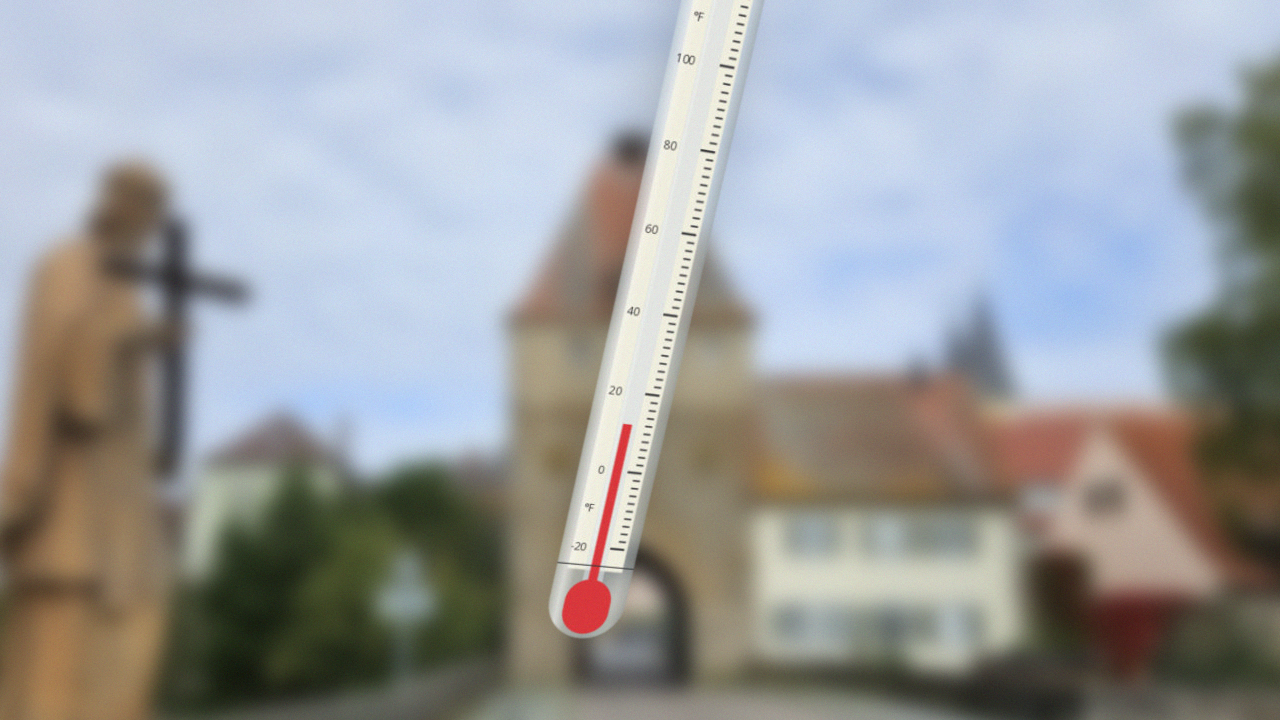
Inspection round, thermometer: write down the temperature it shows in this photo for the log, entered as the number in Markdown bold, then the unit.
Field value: **12** °F
